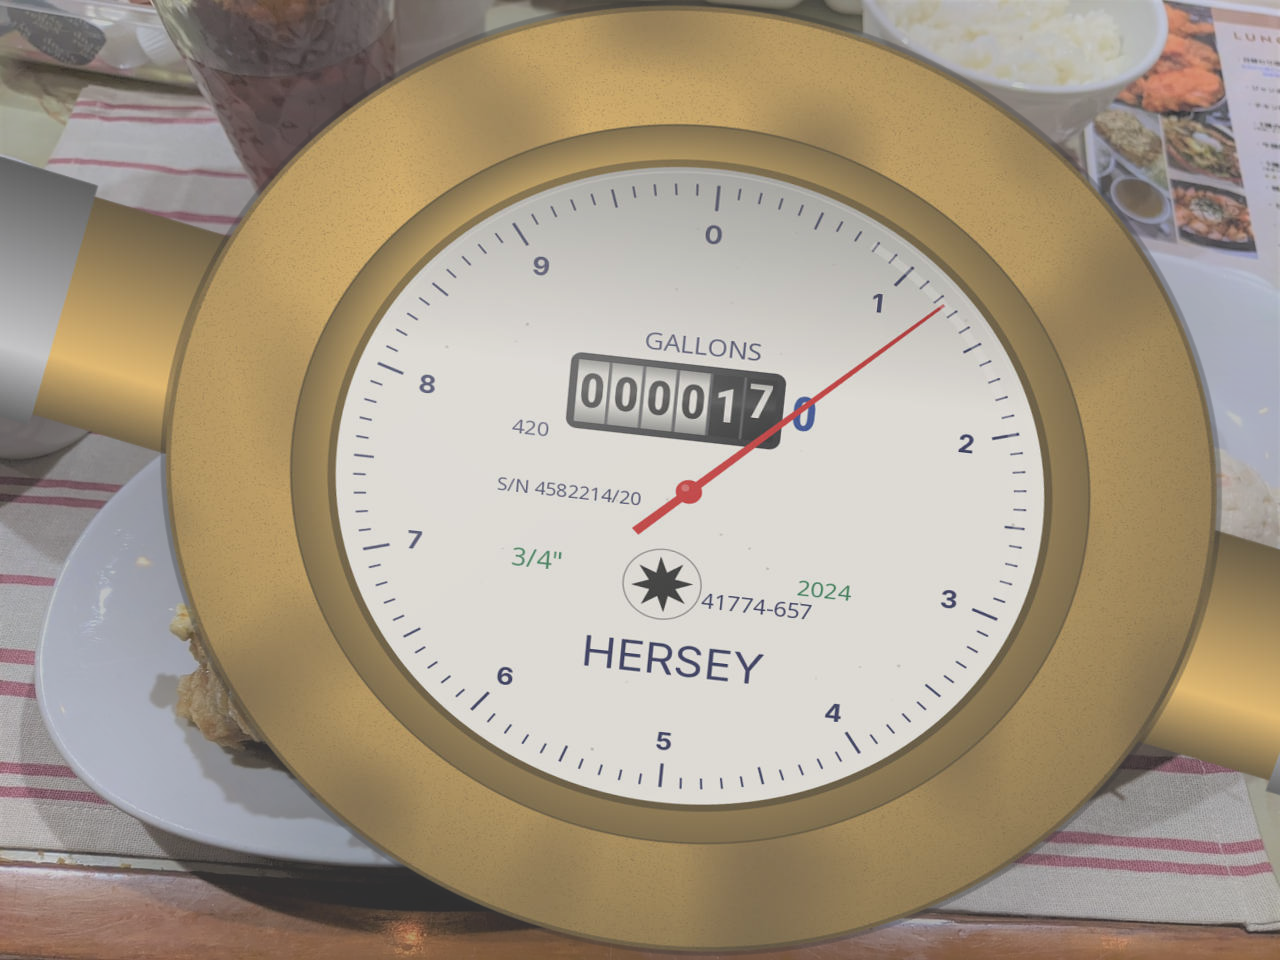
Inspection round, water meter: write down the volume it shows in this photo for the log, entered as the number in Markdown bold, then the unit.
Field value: **171.2** gal
